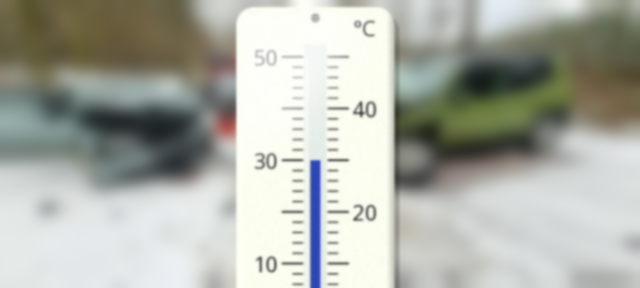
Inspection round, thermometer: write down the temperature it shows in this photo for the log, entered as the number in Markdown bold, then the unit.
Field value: **30** °C
